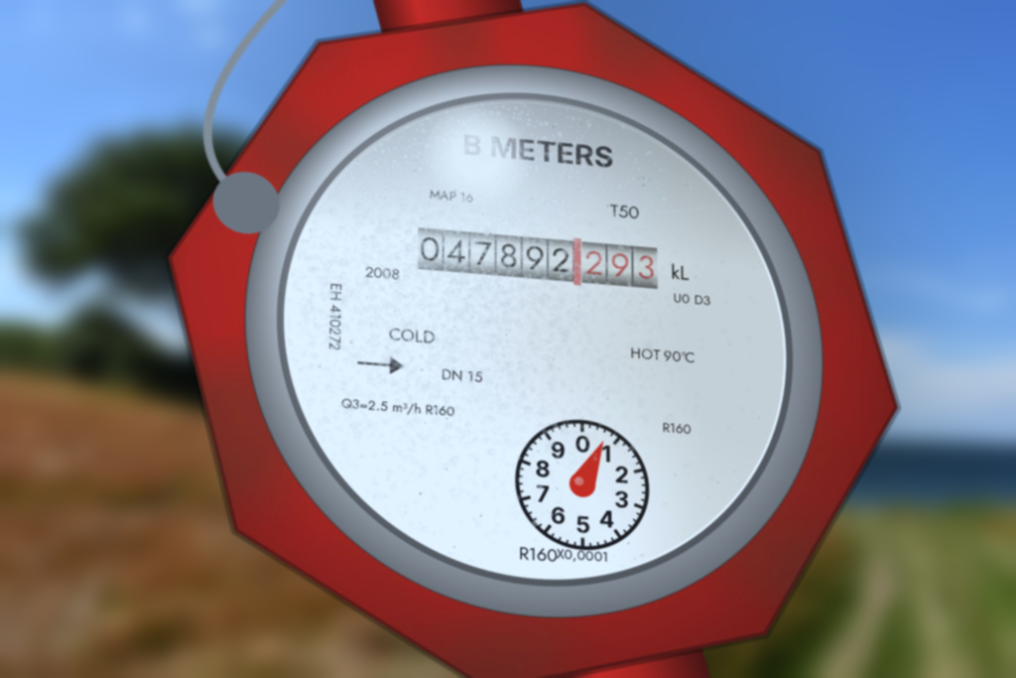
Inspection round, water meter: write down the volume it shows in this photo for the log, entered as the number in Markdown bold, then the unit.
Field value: **47892.2930** kL
